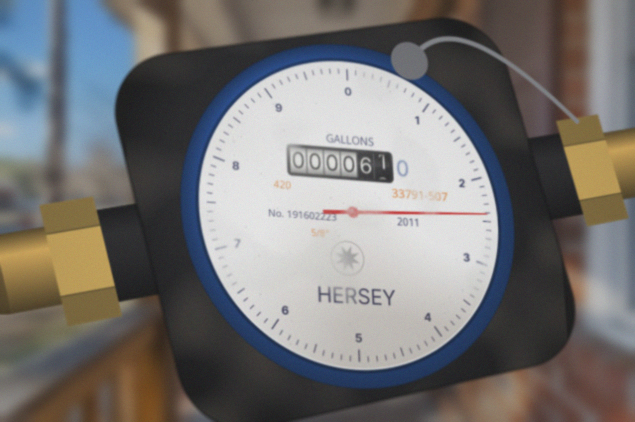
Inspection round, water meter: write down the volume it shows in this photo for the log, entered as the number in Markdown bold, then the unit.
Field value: **612.4** gal
